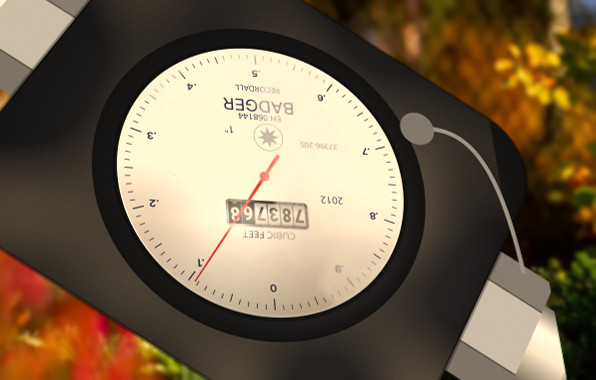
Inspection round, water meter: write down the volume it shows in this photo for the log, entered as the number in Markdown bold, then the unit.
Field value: **783768.09** ft³
